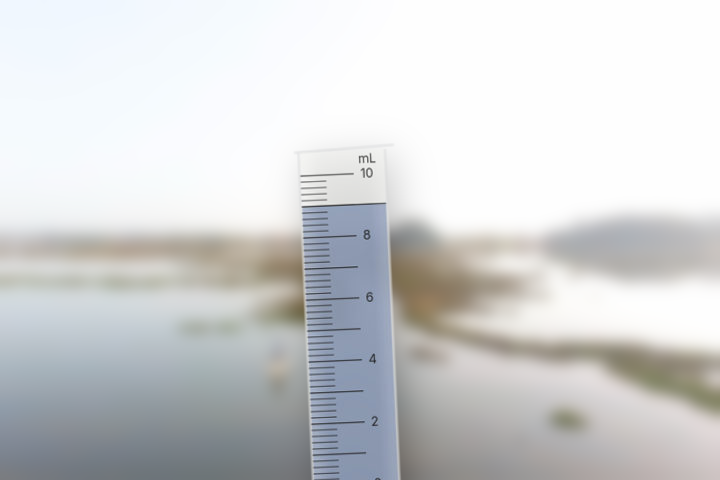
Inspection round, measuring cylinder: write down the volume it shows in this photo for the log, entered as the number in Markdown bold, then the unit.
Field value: **9** mL
